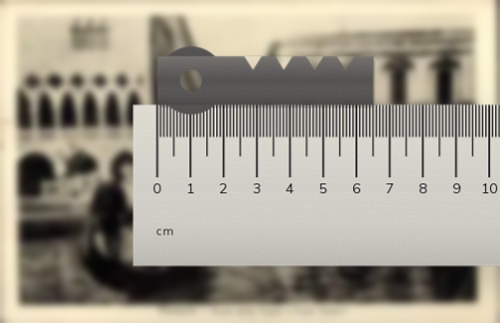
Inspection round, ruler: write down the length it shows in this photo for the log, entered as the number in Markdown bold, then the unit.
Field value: **6.5** cm
